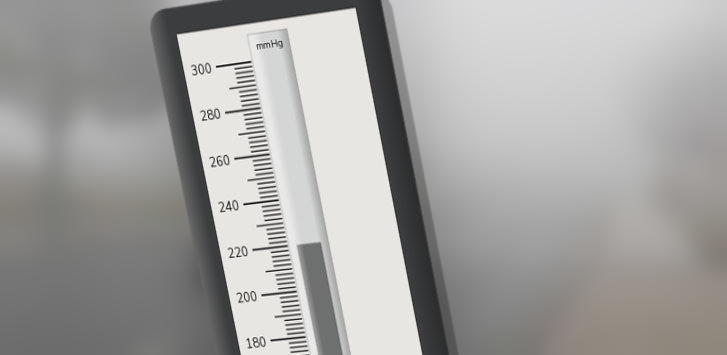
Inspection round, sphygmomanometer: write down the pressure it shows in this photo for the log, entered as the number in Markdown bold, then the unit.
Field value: **220** mmHg
